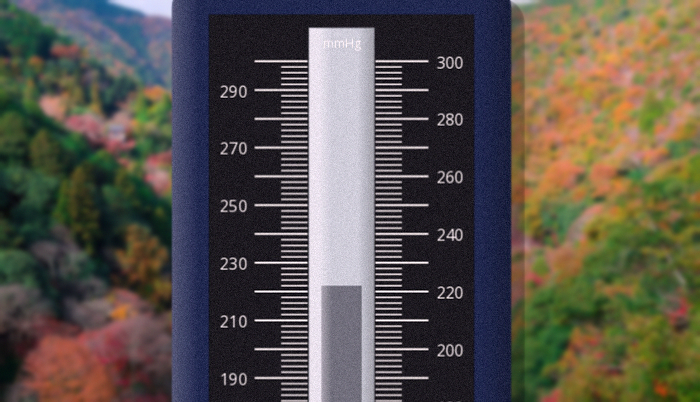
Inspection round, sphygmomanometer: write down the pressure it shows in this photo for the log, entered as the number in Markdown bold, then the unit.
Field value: **222** mmHg
